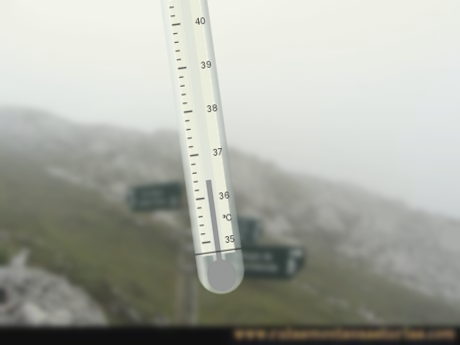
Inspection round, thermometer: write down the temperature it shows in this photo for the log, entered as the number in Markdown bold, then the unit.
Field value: **36.4** °C
